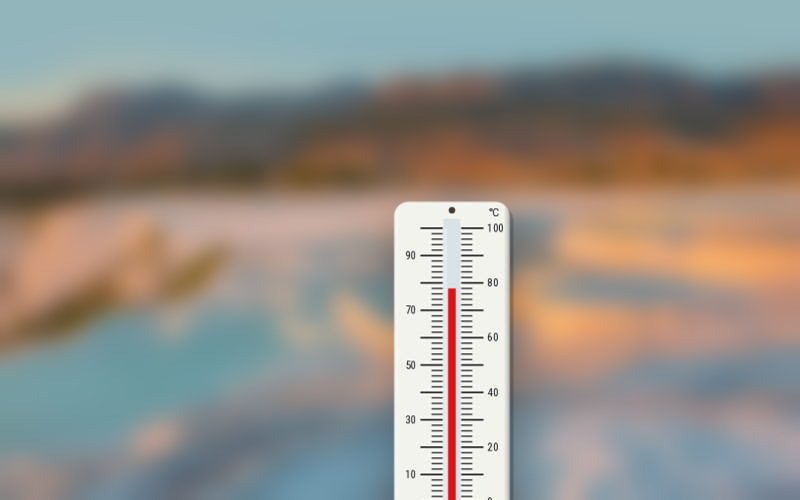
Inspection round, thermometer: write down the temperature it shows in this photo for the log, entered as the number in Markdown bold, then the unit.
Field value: **78** °C
